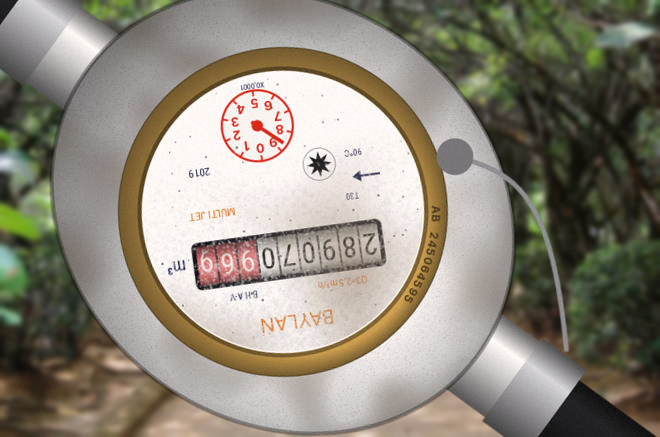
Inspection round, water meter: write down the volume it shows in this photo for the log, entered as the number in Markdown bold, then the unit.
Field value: **289070.9688** m³
